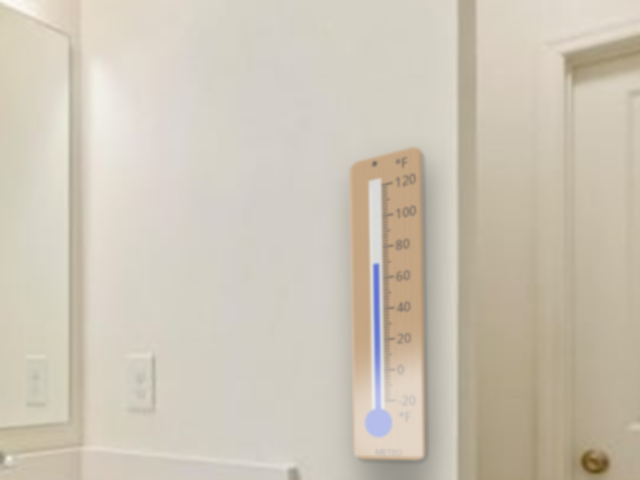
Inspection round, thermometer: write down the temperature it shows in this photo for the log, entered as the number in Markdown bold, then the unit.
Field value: **70** °F
